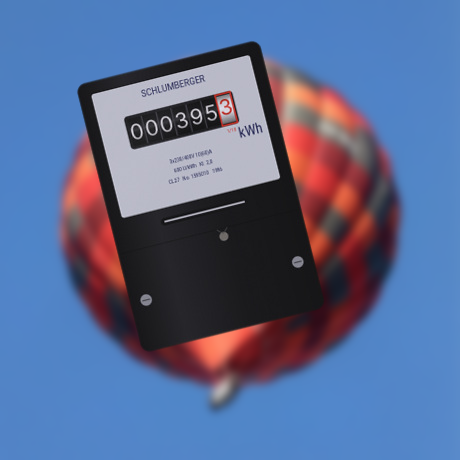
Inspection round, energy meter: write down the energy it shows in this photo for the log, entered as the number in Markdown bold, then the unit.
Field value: **395.3** kWh
